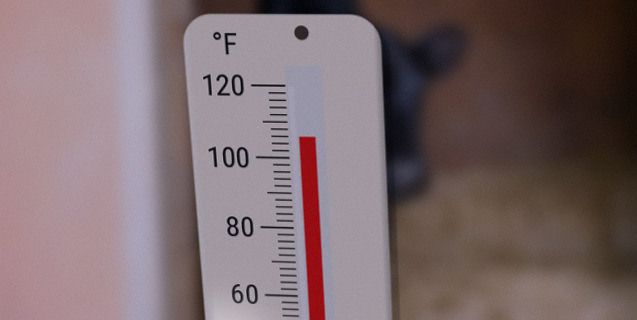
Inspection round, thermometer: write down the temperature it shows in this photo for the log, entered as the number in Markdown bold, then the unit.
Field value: **106** °F
